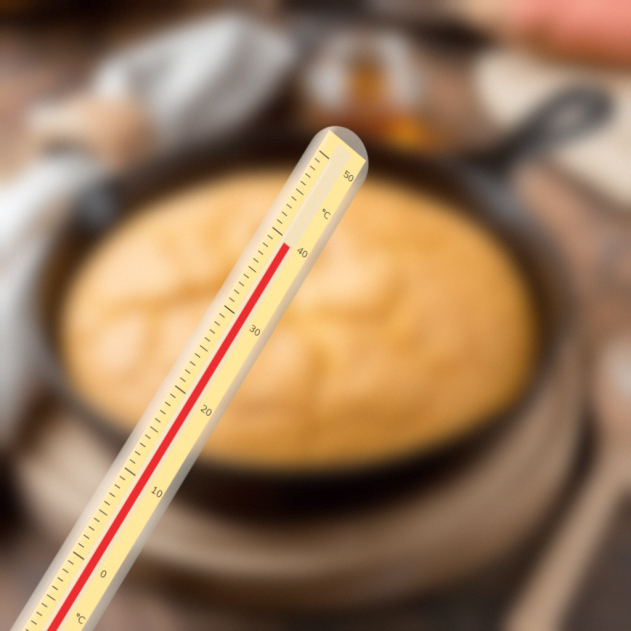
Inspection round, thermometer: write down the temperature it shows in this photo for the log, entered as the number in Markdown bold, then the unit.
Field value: **39.5** °C
